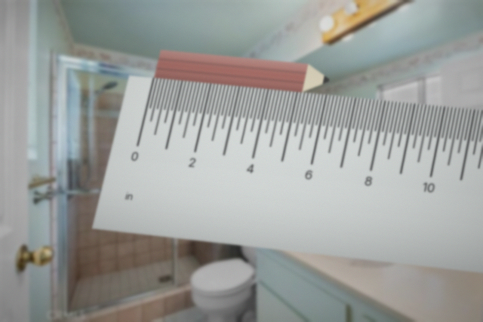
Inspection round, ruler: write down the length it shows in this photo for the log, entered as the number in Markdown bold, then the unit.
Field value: **6** in
